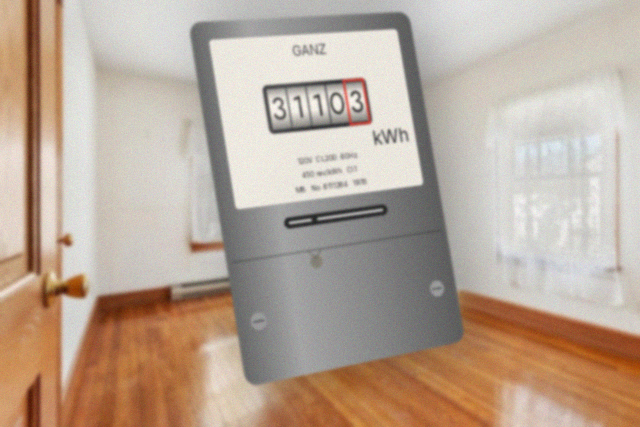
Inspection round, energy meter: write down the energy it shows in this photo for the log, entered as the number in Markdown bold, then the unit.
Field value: **3110.3** kWh
